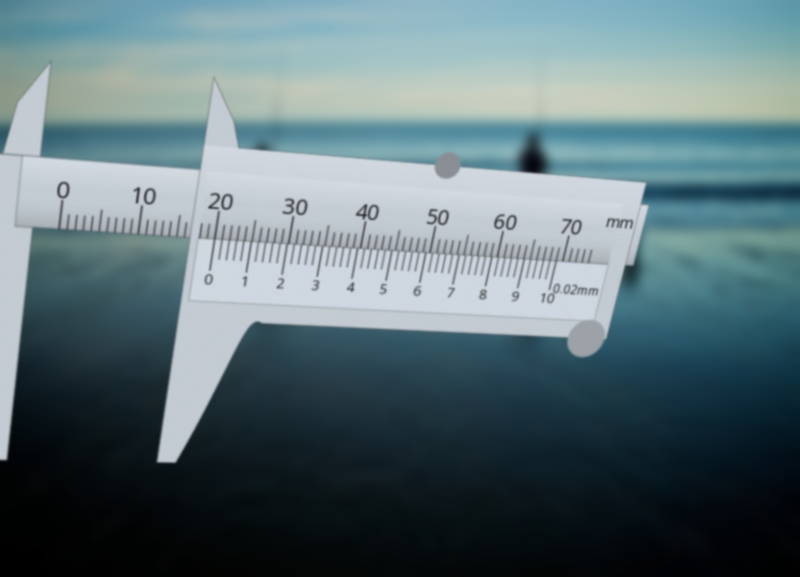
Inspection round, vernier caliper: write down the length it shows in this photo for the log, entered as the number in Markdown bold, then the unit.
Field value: **20.0** mm
